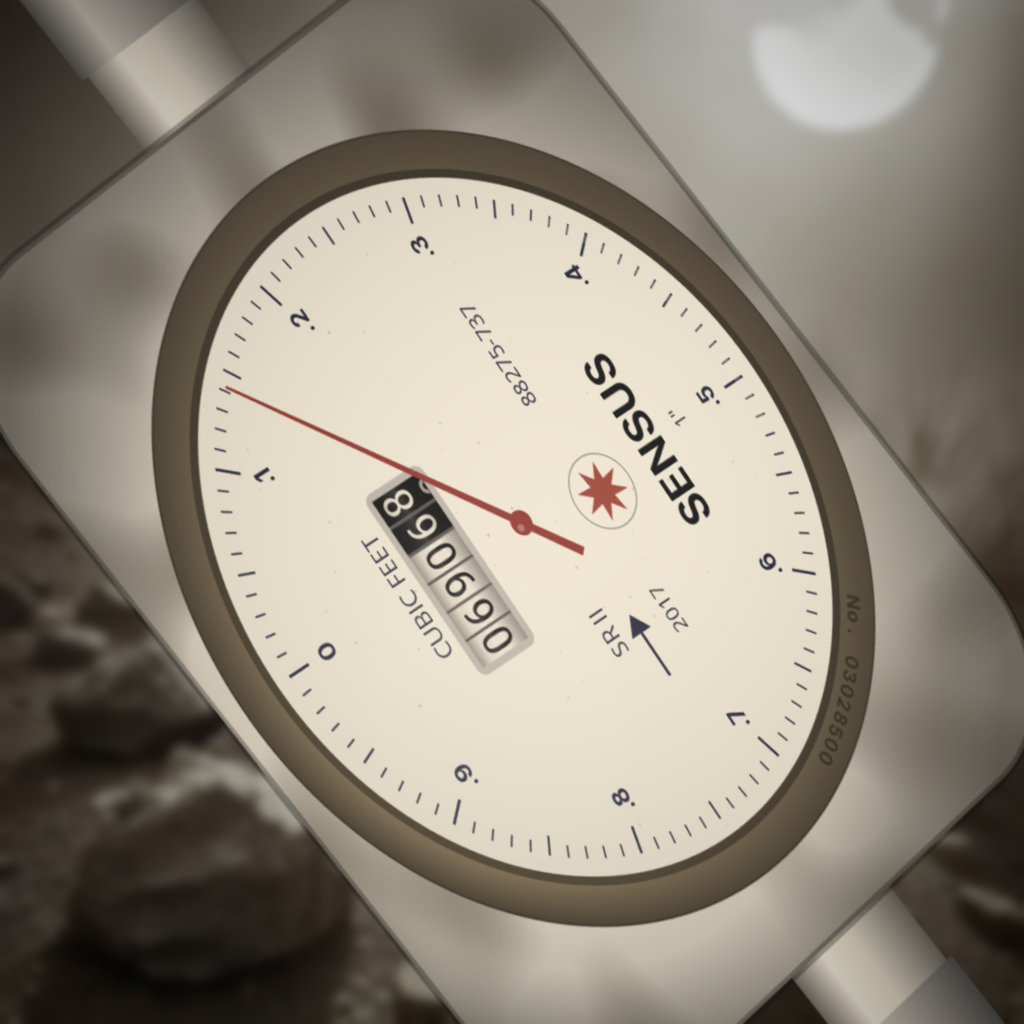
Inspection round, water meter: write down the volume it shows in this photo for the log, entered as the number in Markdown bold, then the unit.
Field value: **69068.14** ft³
